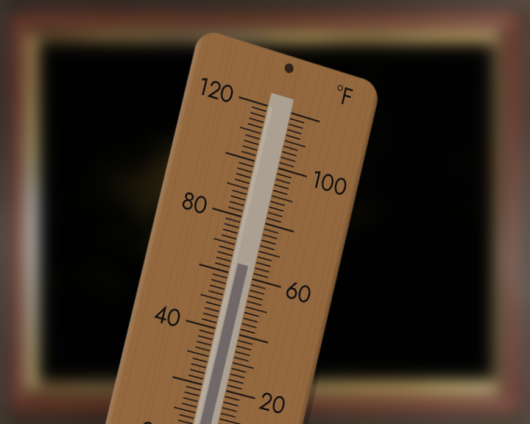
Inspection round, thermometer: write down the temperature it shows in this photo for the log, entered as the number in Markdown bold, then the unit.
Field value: **64** °F
